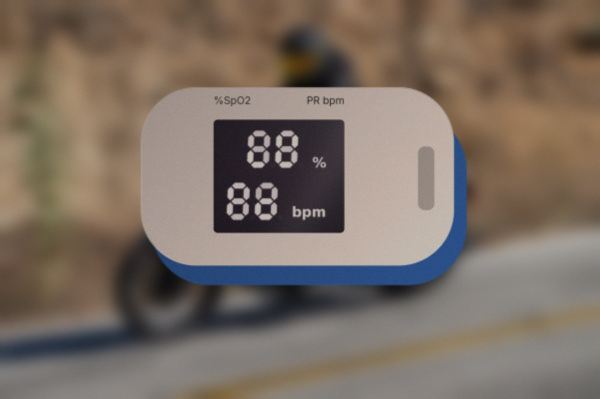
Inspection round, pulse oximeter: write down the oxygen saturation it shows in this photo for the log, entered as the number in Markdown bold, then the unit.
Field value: **88** %
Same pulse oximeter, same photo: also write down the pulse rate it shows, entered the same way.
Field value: **88** bpm
